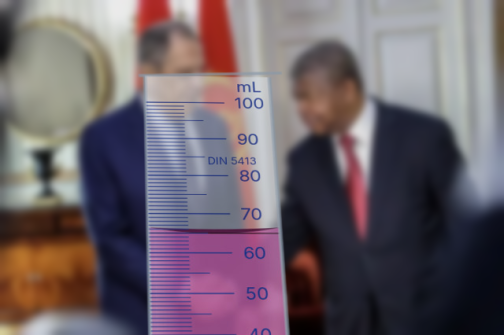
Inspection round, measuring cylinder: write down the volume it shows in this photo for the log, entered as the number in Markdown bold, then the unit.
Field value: **65** mL
